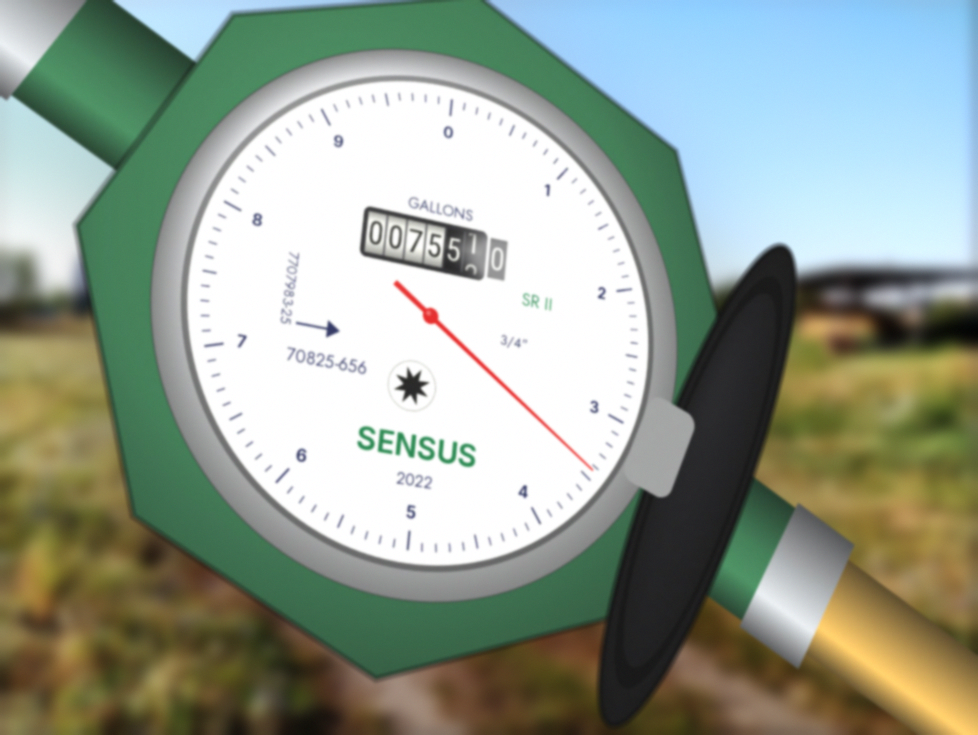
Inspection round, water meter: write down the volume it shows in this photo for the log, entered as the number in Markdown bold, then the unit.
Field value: **75513.4** gal
